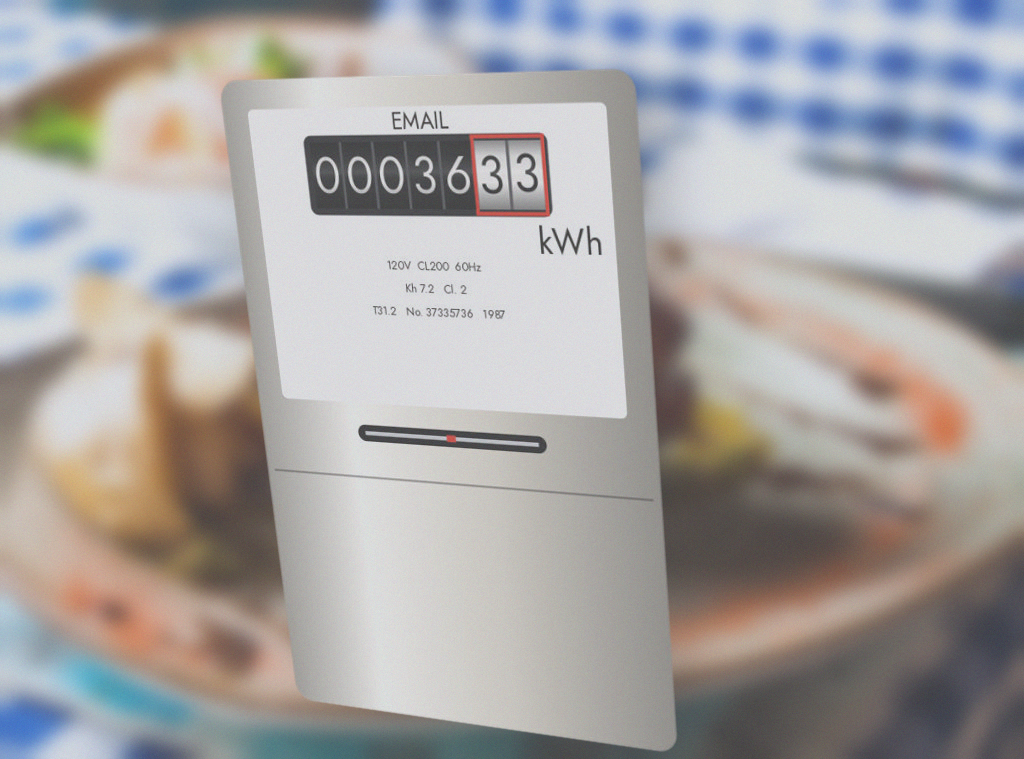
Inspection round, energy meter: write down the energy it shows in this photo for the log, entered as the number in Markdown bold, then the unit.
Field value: **36.33** kWh
